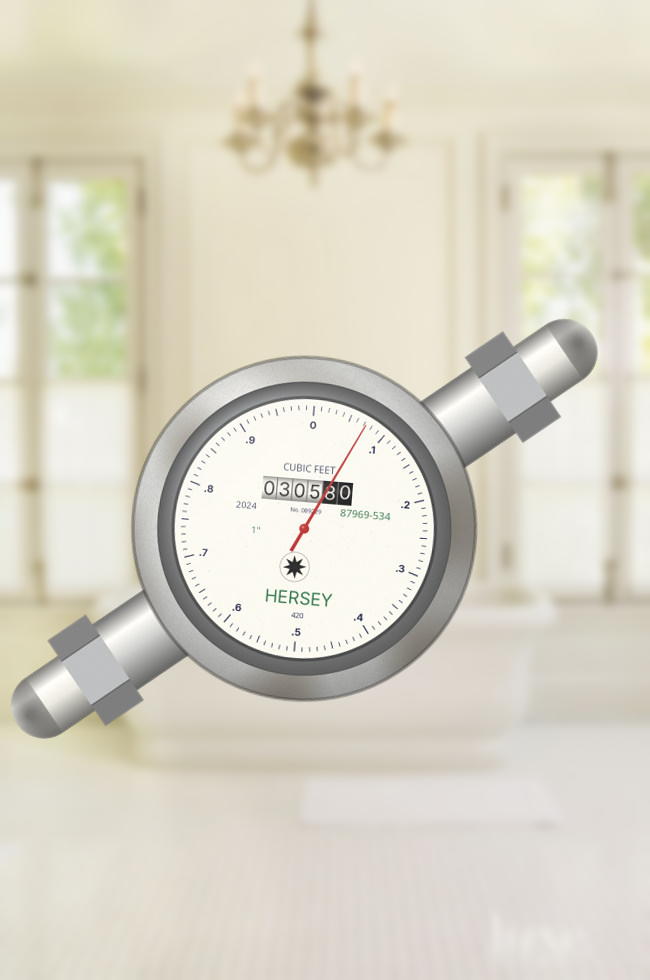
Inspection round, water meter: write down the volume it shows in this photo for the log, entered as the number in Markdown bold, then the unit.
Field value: **30580.07** ft³
